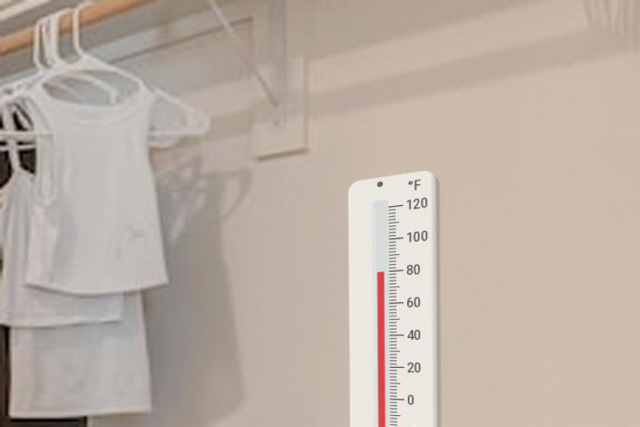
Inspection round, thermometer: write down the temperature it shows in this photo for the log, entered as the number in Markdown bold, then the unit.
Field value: **80** °F
